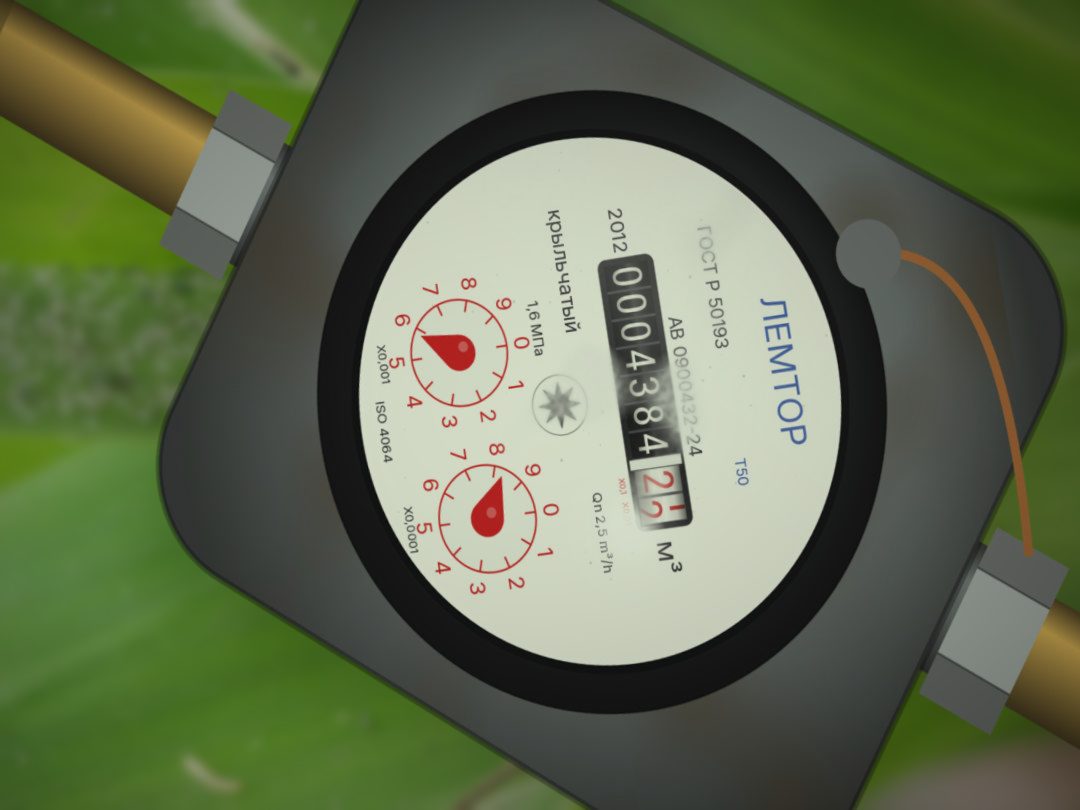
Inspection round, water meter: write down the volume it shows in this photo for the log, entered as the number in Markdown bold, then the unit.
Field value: **4384.2158** m³
